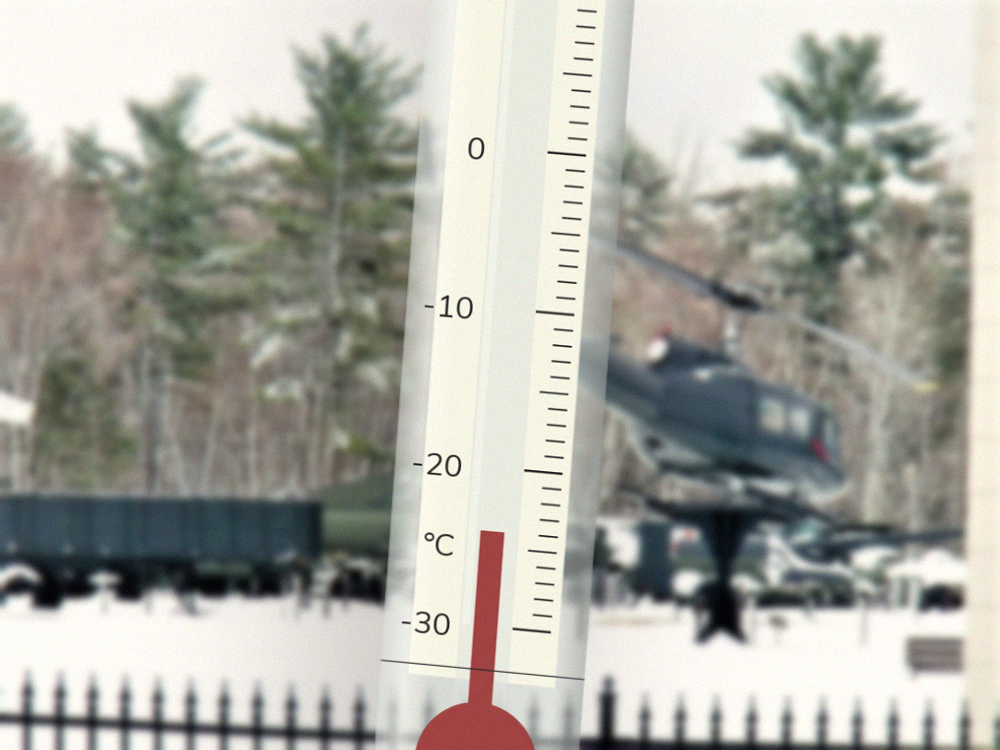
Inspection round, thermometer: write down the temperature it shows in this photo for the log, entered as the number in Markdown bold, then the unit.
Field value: **-24** °C
